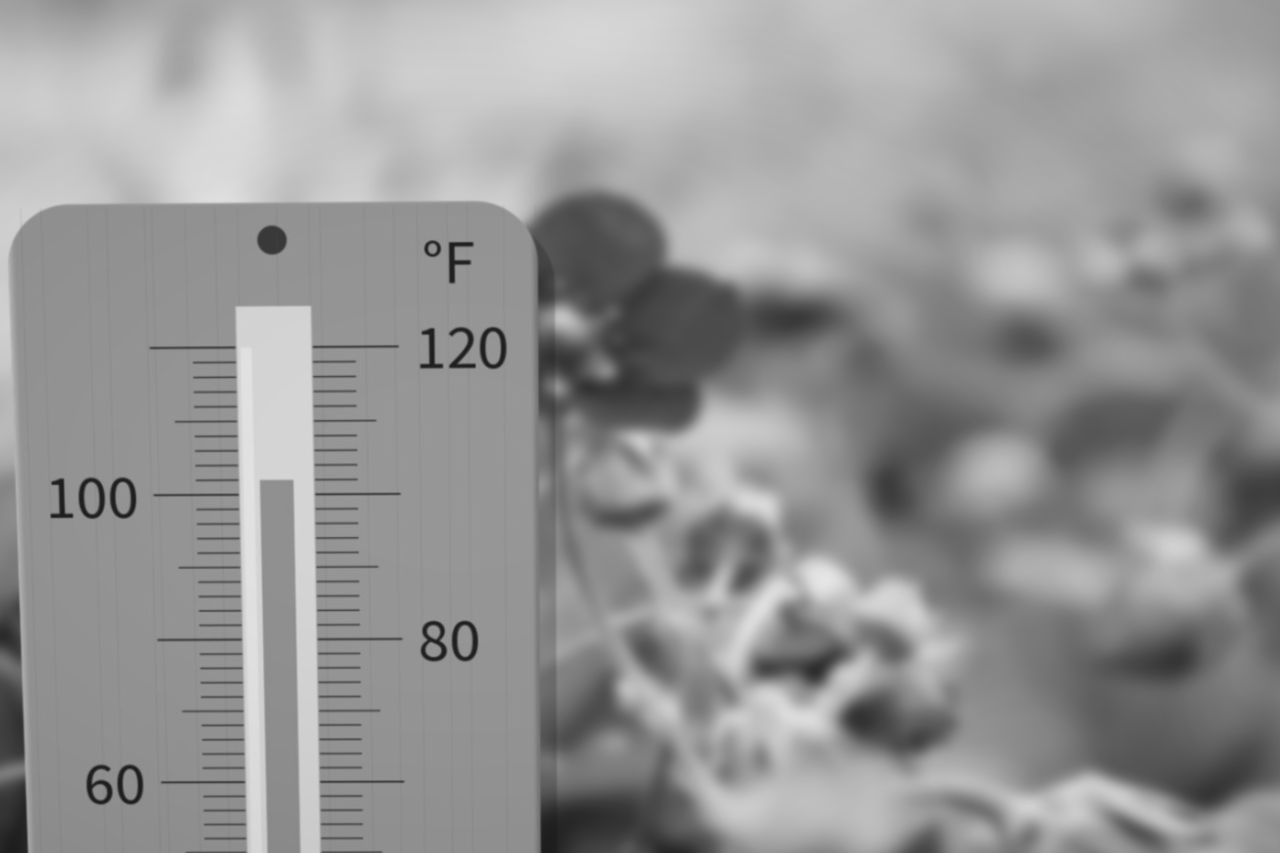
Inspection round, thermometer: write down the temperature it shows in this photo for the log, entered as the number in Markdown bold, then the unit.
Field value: **102** °F
